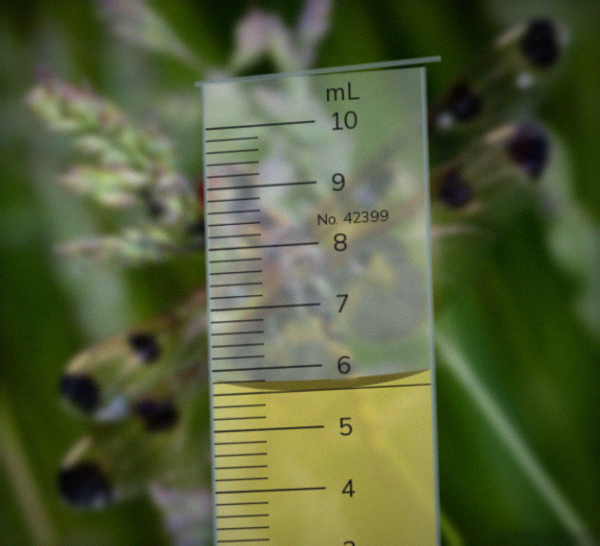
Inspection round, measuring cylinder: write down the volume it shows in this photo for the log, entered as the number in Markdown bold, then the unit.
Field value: **5.6** mL
